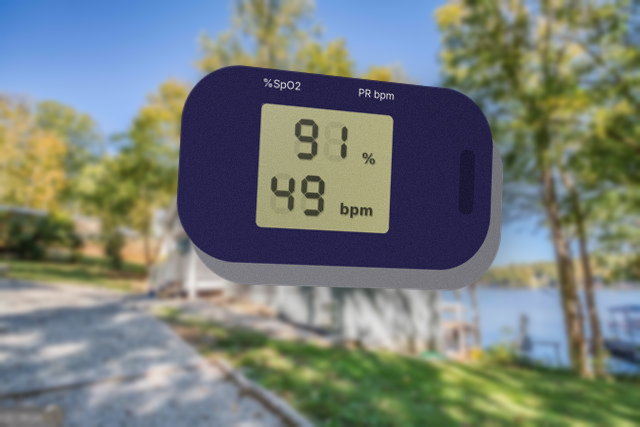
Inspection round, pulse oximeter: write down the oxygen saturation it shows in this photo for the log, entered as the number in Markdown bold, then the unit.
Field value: **91** %
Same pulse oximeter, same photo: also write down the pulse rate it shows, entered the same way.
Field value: **49** bpm
